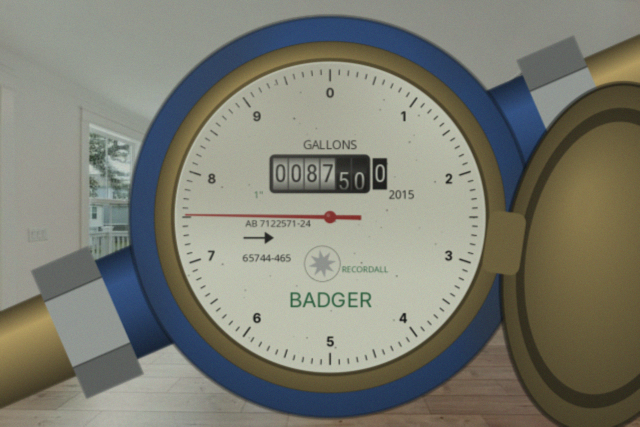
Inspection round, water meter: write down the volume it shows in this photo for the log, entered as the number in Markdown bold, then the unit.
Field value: **87497.5** gal
